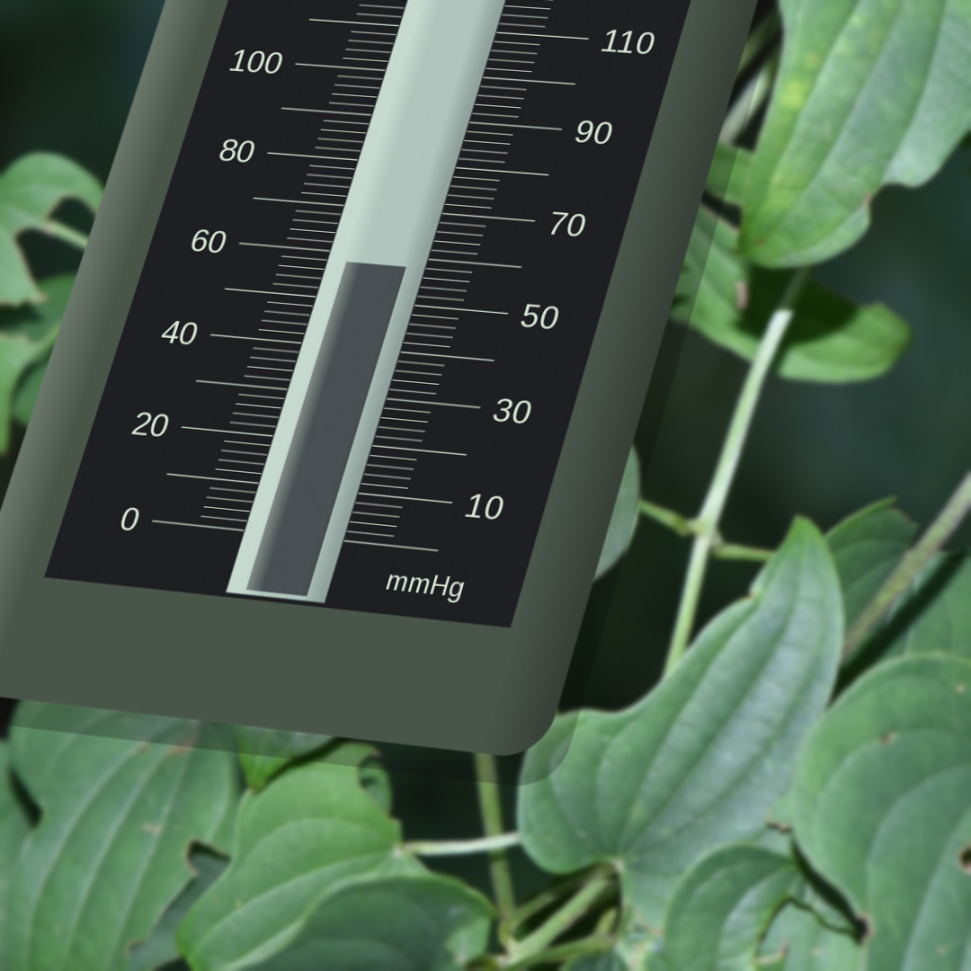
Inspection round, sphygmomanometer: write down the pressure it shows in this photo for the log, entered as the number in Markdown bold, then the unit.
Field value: **58** mmHg
